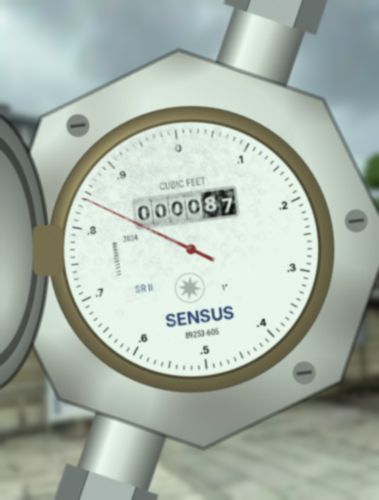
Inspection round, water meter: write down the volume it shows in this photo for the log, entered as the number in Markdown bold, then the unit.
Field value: **86.84** ft³
